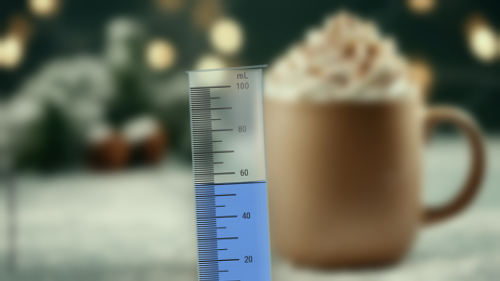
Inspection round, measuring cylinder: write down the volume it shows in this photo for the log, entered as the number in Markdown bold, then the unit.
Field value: **55** mL
